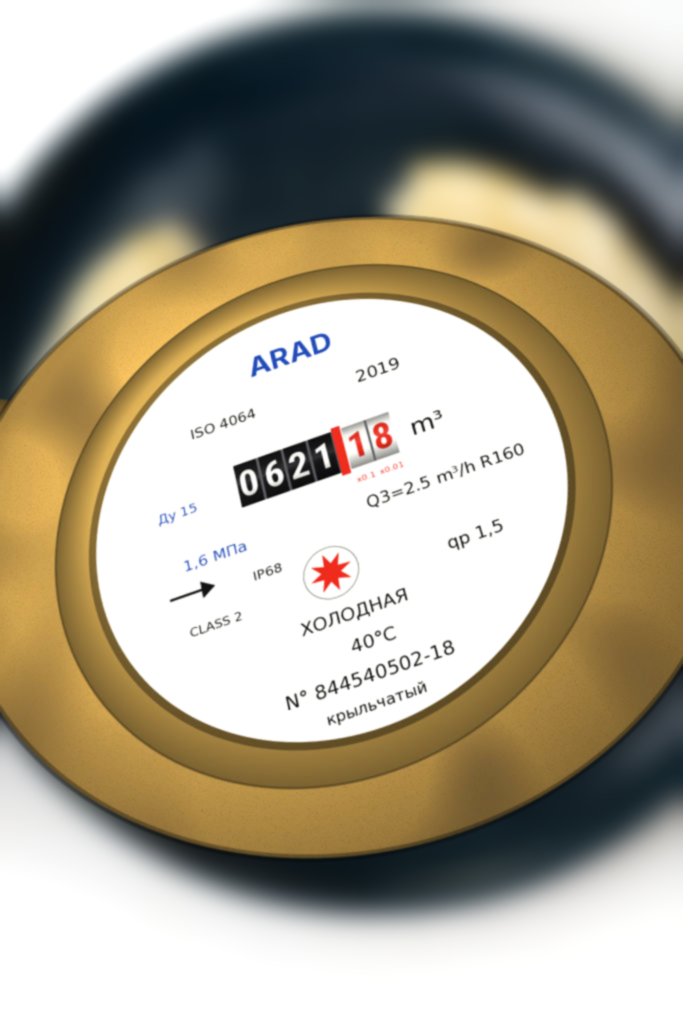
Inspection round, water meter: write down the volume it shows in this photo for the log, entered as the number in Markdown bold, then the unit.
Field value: **621.18** m³
